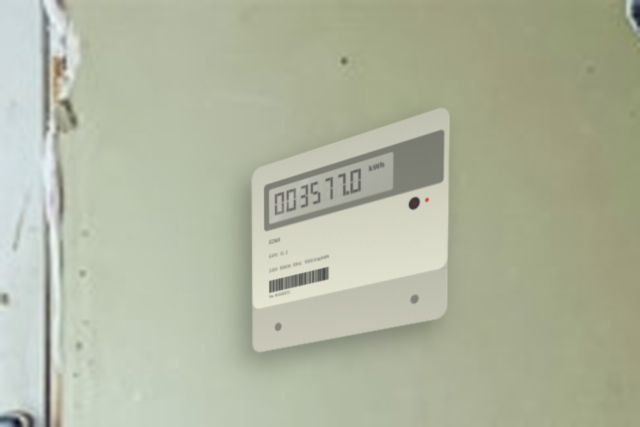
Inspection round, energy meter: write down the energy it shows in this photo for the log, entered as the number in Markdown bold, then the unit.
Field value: **3577.0** kWh
